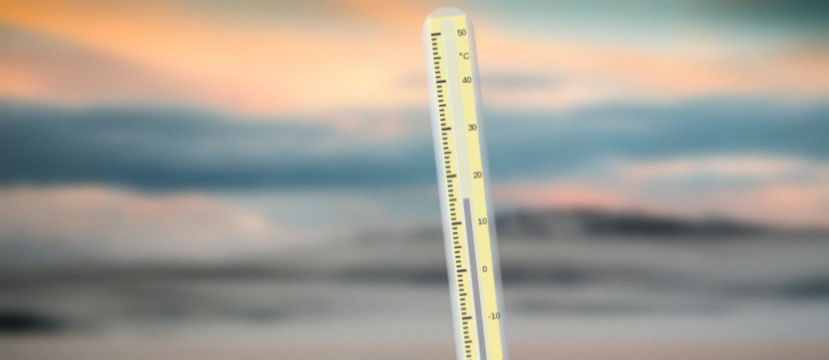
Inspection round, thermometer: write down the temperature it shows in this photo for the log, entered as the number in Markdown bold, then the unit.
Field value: **15** °C
